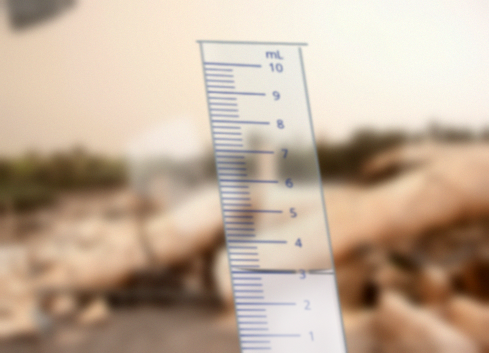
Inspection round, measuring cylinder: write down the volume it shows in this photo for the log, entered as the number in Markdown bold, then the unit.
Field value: **3** mL
